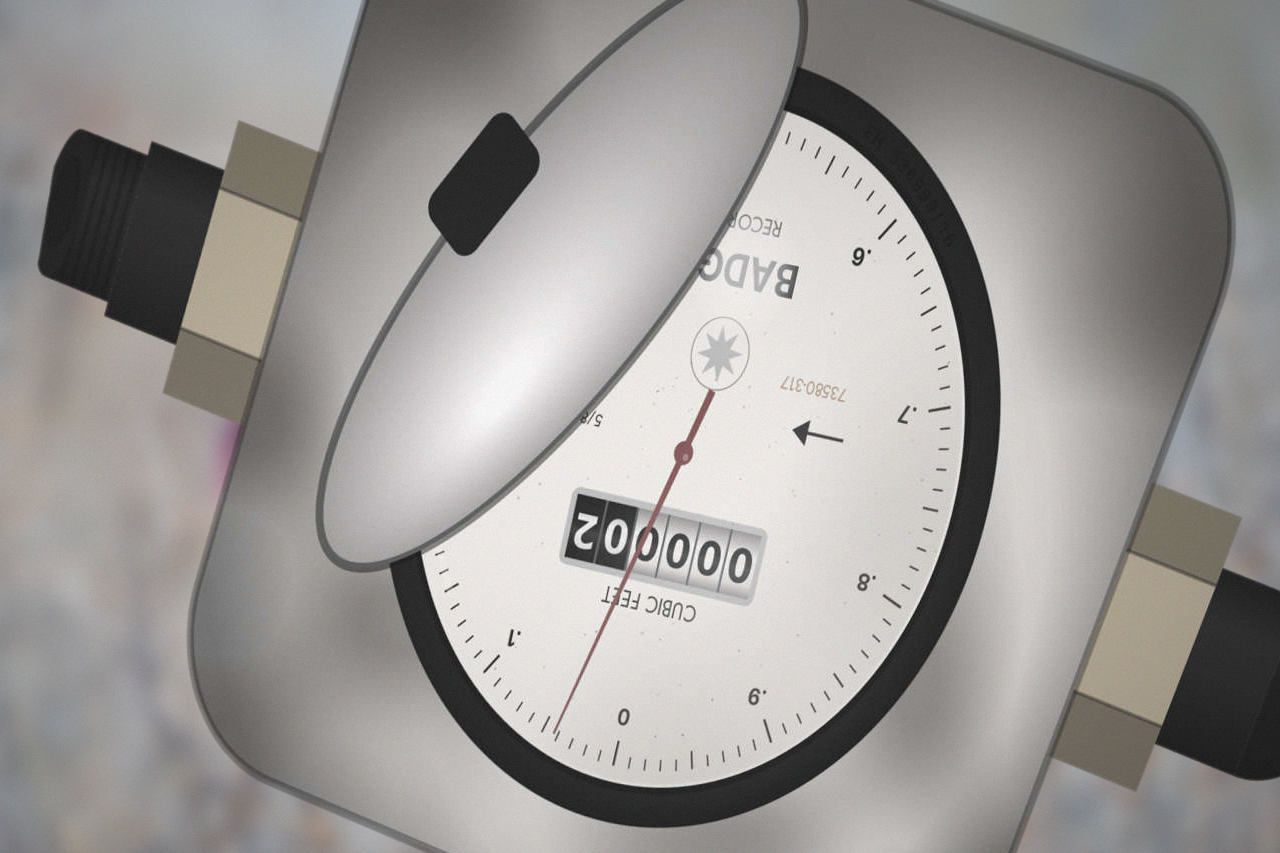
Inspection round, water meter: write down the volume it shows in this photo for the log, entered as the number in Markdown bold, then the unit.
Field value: **2.04** ft³
